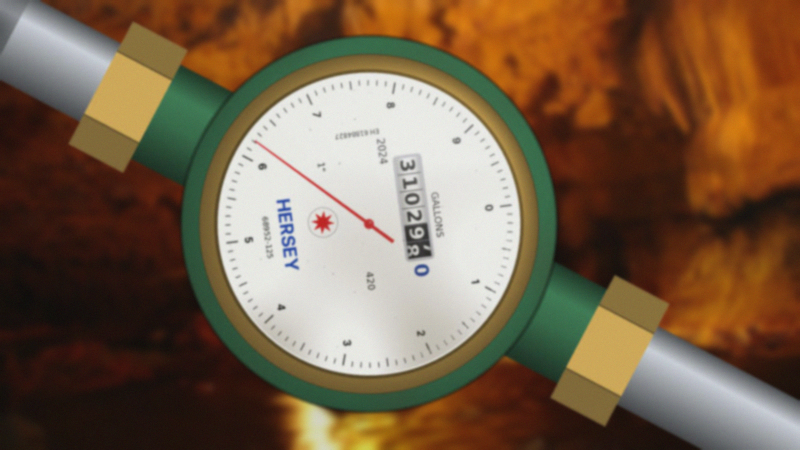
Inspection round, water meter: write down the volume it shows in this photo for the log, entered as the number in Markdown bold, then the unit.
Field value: **3102976.2** gal
